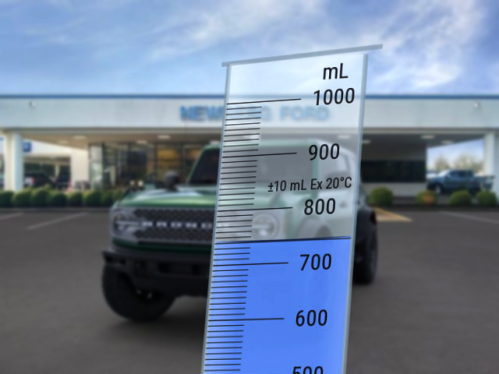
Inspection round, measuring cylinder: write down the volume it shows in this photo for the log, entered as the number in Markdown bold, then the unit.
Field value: **740** mL
